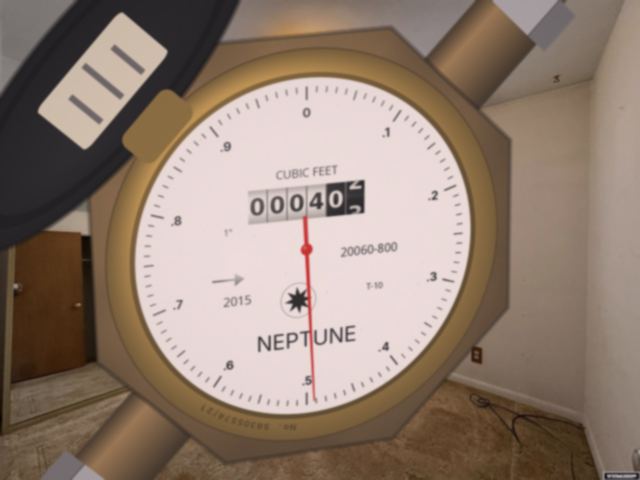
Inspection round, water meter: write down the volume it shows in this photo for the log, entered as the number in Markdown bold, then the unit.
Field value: **402.49** ft³
